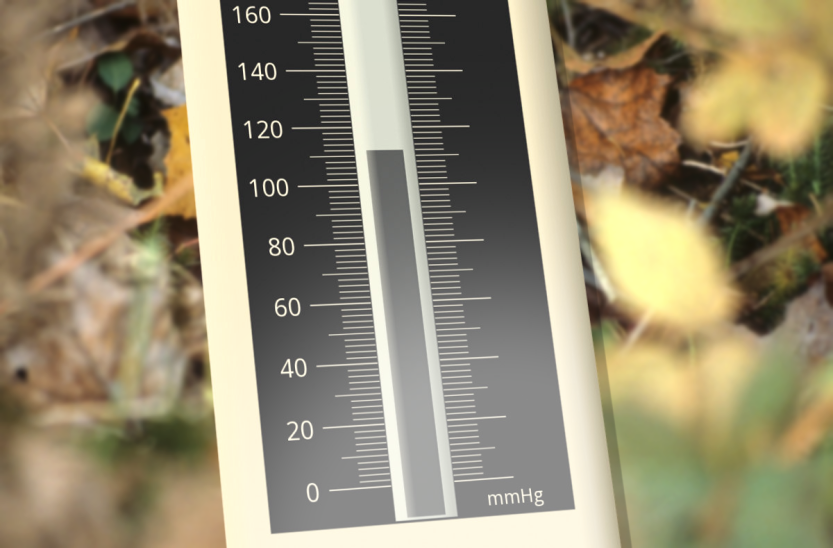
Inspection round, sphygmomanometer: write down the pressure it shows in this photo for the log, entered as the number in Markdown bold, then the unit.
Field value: **112** mmHg
